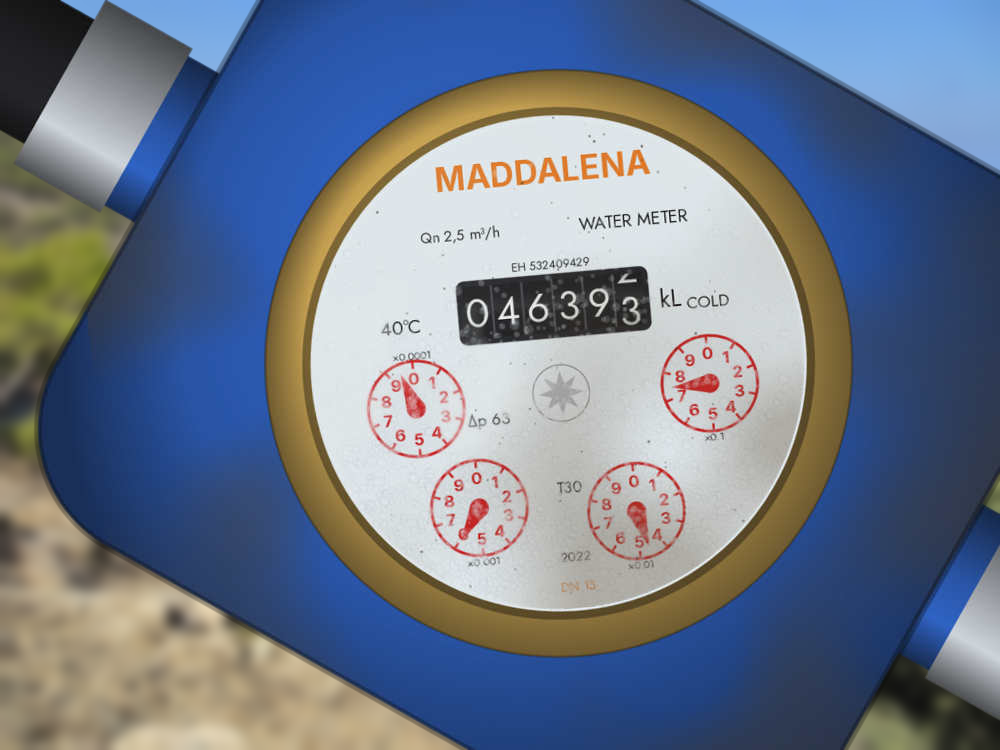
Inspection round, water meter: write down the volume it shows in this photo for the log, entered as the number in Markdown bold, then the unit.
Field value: **46392.7459** kL
